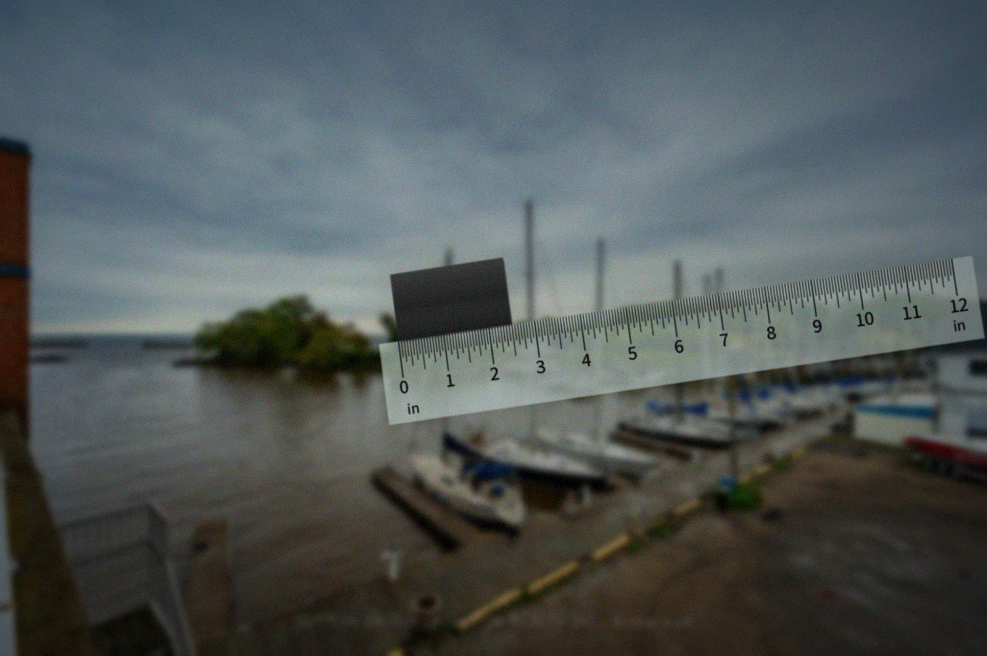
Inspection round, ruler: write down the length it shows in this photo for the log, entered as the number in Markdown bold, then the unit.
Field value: **2.5** in
